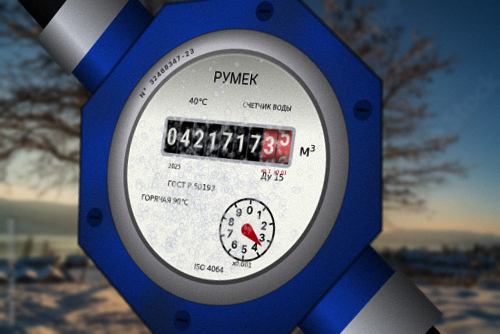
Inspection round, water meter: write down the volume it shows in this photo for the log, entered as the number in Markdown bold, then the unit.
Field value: **421717.353** m³
